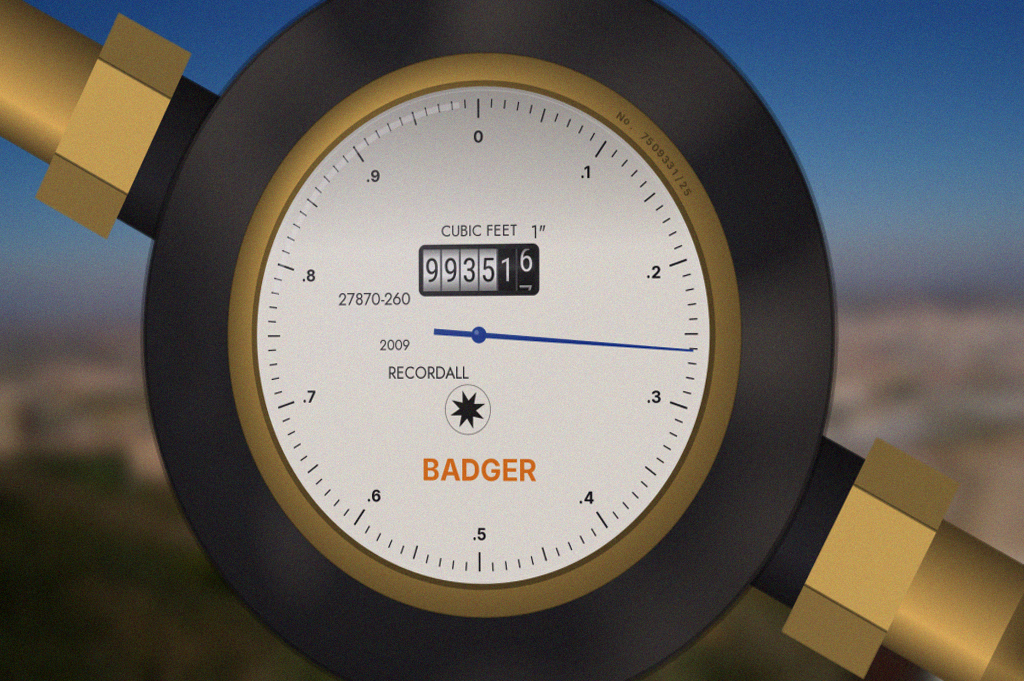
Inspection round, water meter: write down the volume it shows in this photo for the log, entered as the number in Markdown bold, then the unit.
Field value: **993516.26** ft³
